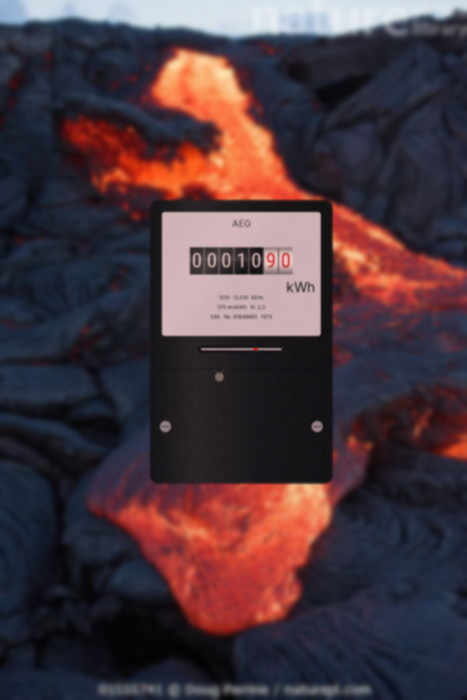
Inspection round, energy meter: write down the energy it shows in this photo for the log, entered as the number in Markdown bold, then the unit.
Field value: **10.90** kWh
